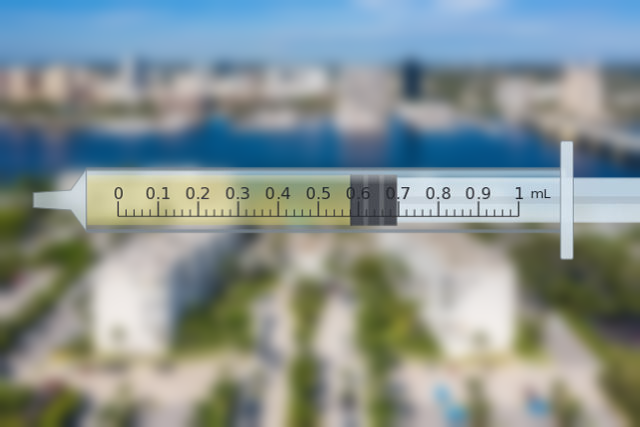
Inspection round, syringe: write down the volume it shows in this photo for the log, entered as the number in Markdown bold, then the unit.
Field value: **0.58** mL
